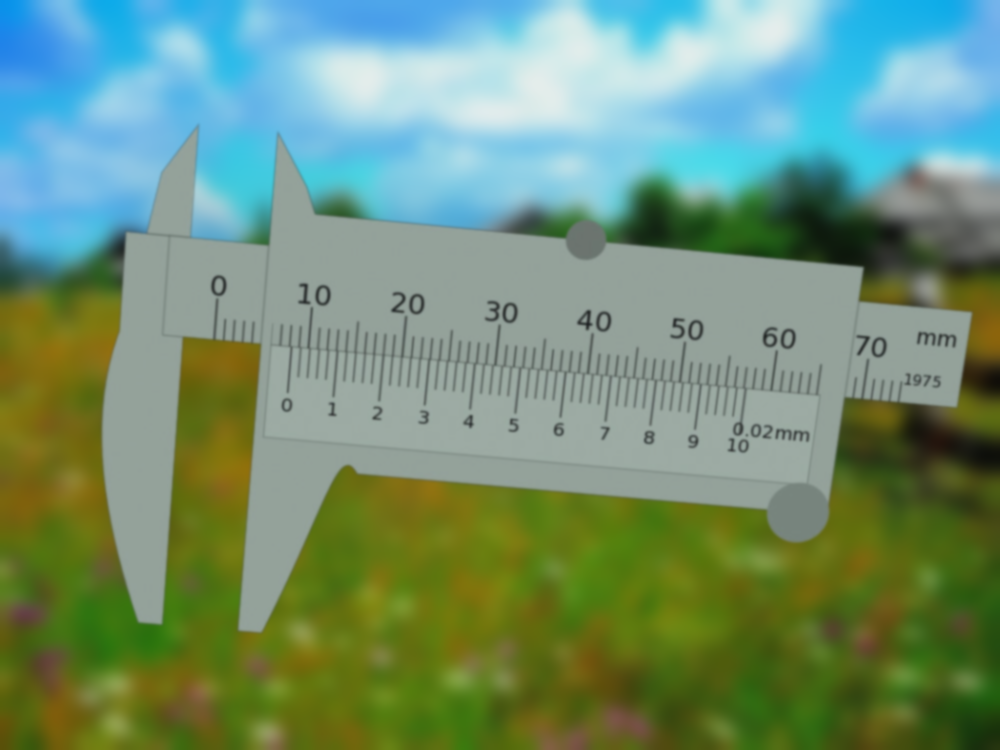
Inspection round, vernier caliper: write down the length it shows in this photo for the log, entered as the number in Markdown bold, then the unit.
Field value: **8.2** mm
